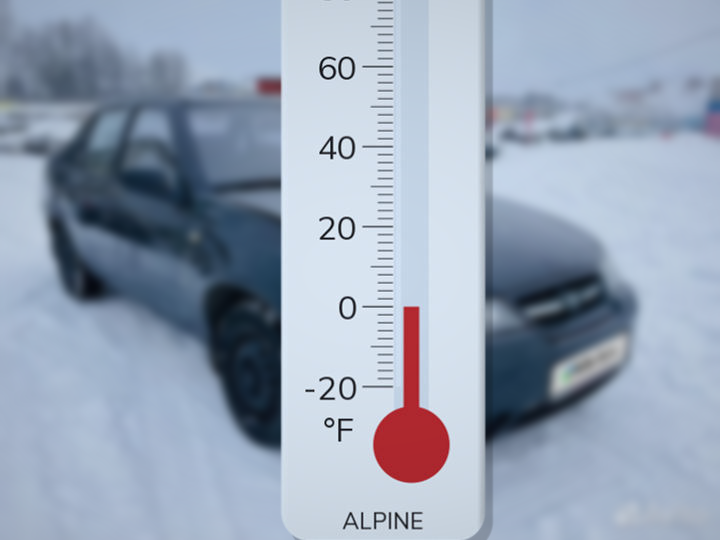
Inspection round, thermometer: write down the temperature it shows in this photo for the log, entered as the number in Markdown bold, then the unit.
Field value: **0** °F
